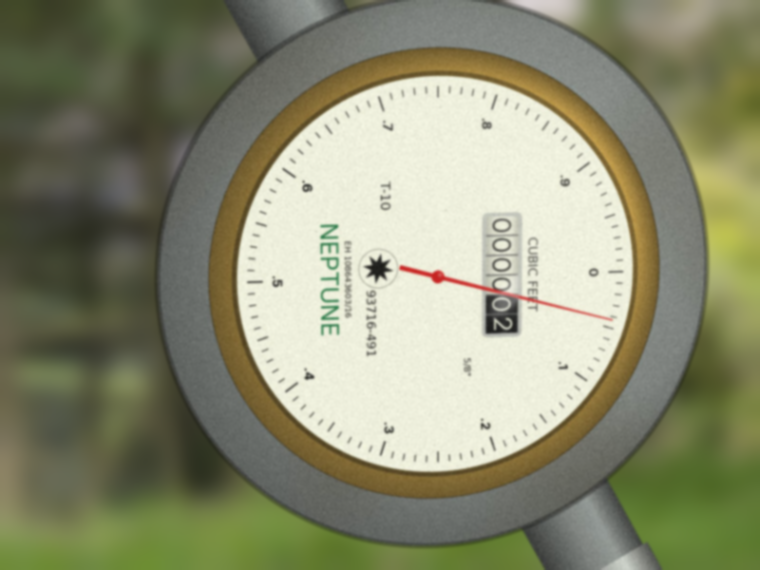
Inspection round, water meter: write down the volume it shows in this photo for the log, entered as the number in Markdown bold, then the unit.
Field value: **2.04** ft³
